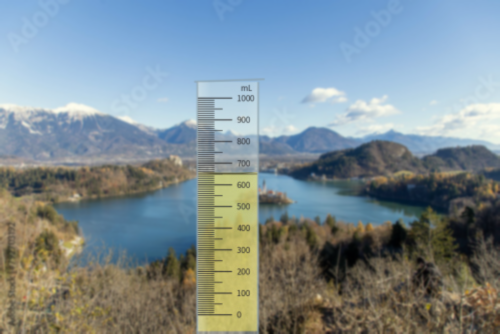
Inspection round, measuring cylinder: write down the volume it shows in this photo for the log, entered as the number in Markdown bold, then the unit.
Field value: **650** mL
